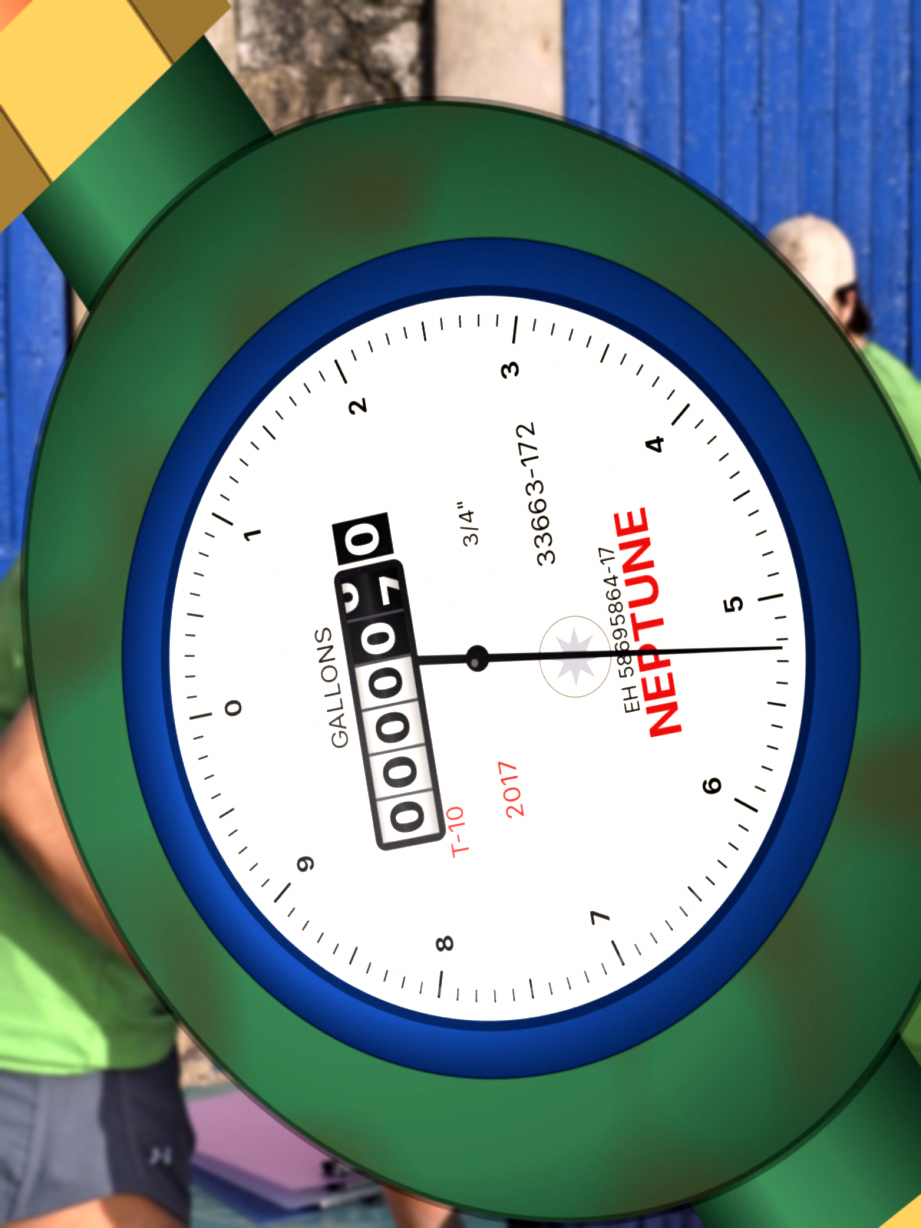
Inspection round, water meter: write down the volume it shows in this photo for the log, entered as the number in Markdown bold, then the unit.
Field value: **65.2** gal
